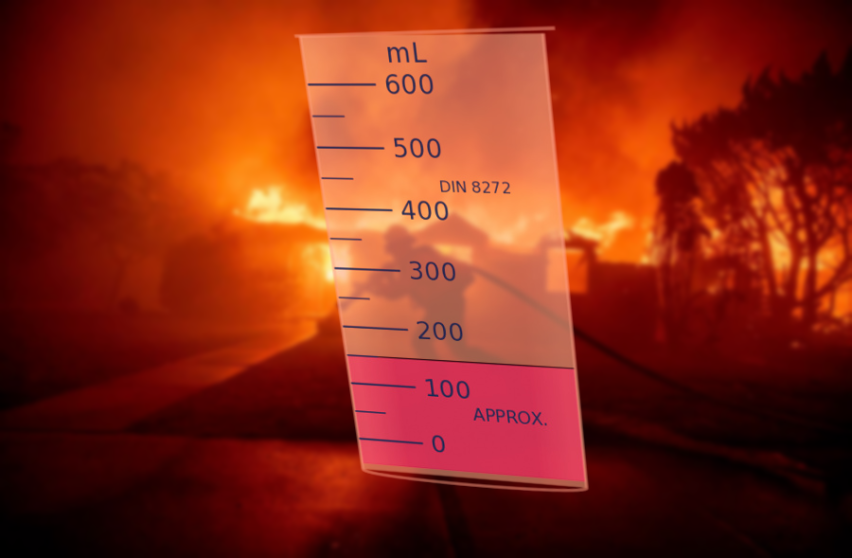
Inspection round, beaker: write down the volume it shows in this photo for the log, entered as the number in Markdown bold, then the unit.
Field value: **150** mL
